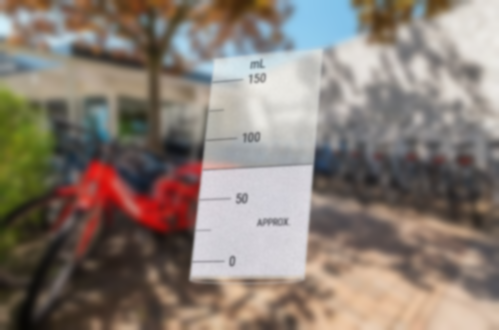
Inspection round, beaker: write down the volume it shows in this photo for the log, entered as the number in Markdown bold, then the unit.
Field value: **75** mL
